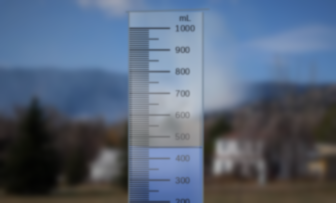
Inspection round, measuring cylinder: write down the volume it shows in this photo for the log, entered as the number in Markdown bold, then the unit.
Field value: **450** mL
